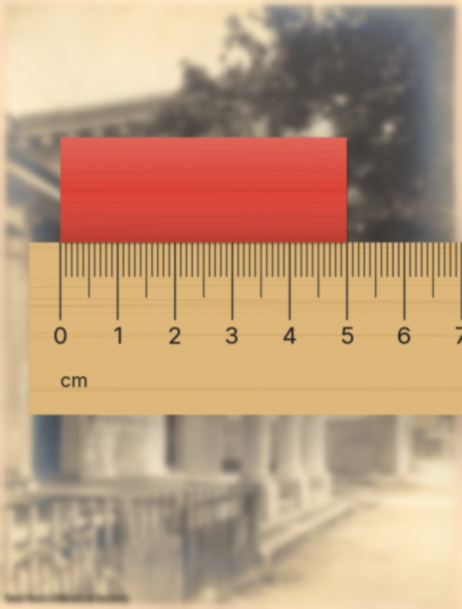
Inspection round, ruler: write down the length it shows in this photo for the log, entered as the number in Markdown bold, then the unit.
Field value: **5** cm
